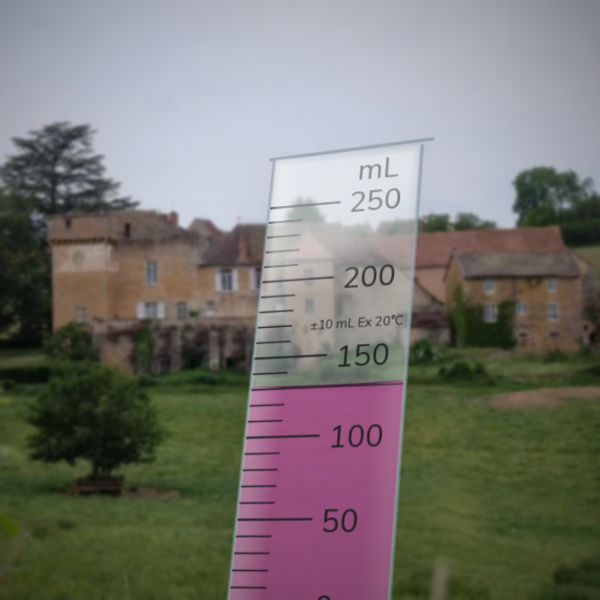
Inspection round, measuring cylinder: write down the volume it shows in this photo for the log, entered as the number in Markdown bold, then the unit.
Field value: **130** mL
